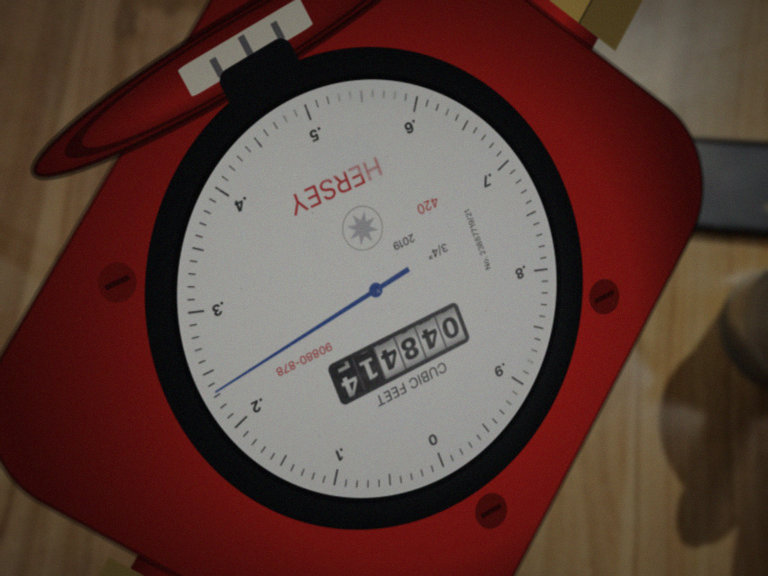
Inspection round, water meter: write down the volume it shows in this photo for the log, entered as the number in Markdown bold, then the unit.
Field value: **48414.23** ft³
